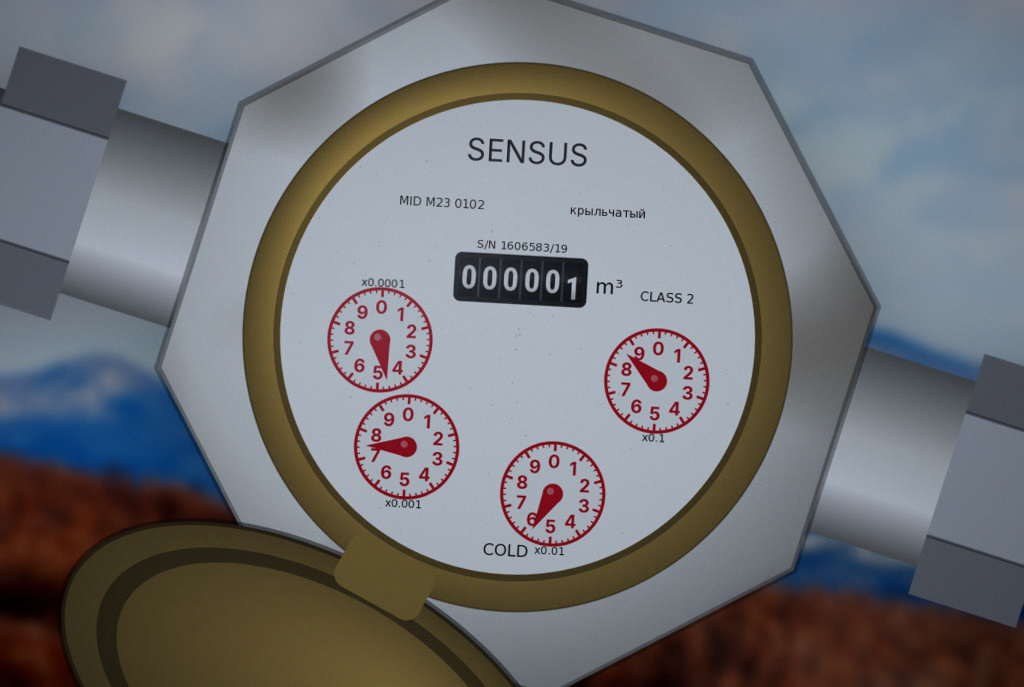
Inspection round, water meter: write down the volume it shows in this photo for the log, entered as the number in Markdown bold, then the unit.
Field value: **0.8574** m³
